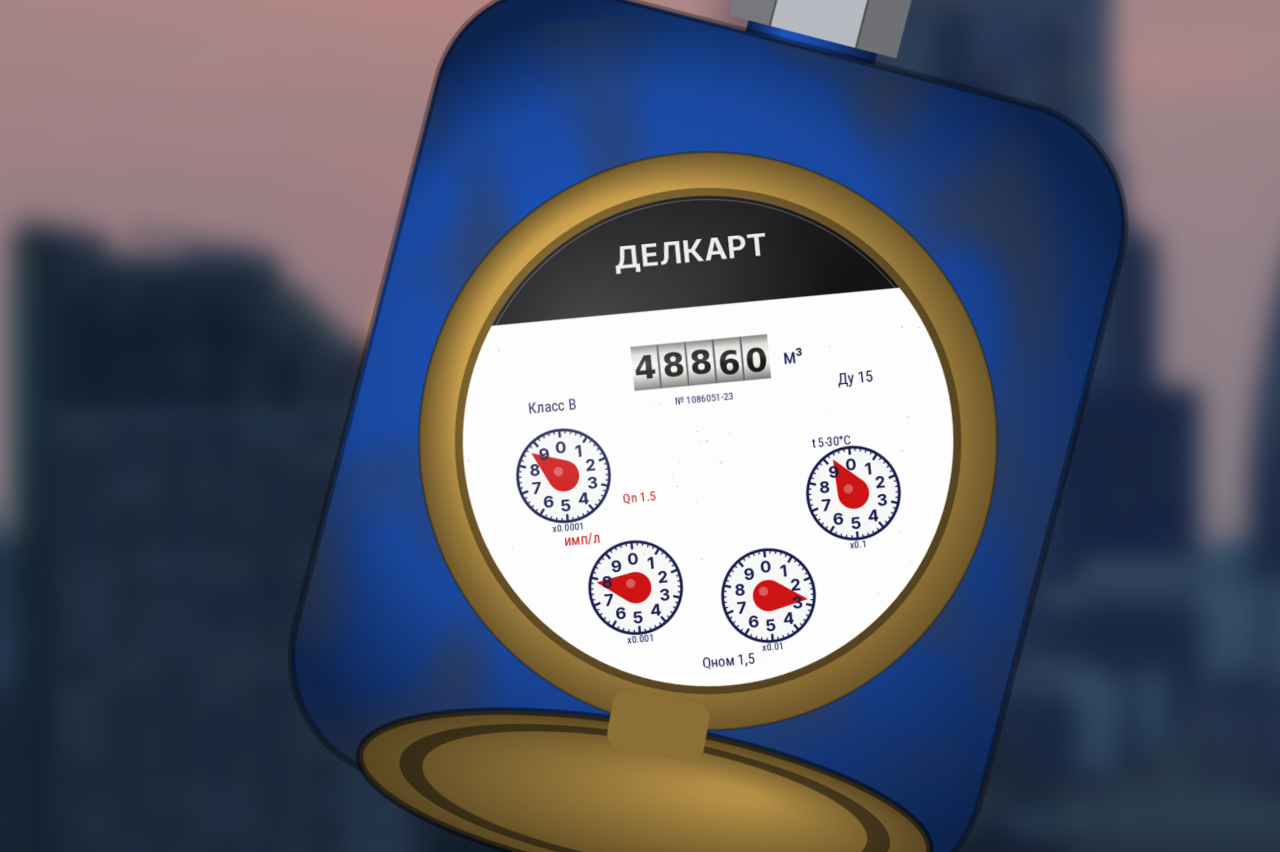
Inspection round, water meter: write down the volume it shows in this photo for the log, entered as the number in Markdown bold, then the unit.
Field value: **48859.9278** m³
